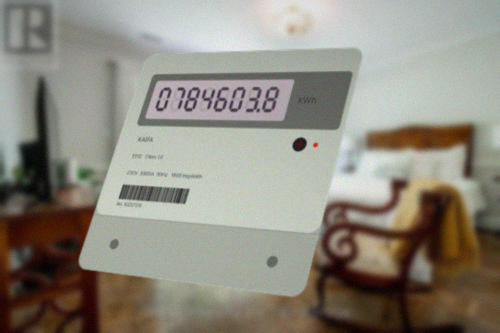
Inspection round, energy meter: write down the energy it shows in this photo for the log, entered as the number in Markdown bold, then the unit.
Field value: **784603.8** kWh
